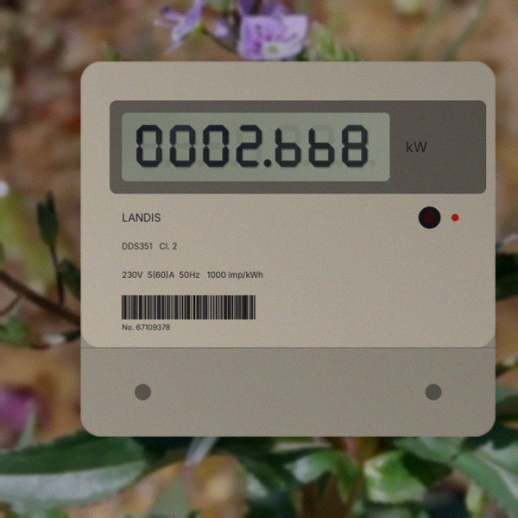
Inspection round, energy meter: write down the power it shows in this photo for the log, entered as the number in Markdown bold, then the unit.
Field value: **2.668** kW
